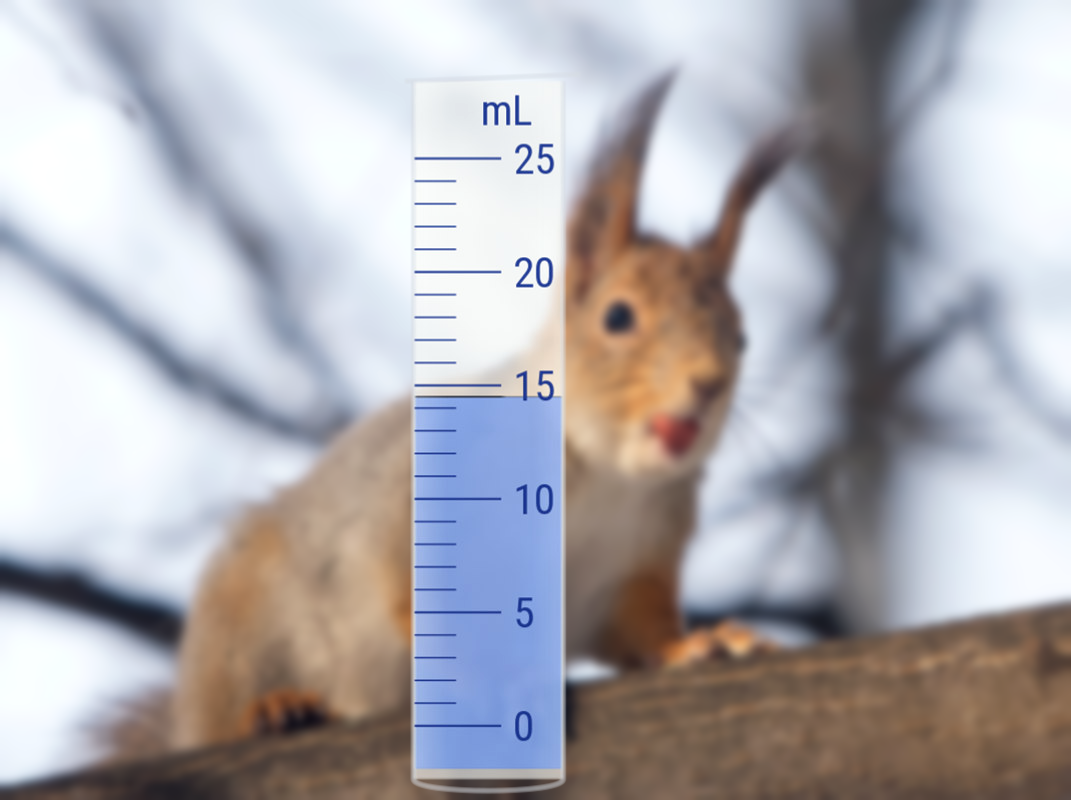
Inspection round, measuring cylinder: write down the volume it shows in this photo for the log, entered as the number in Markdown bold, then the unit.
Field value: **14.5** mL
